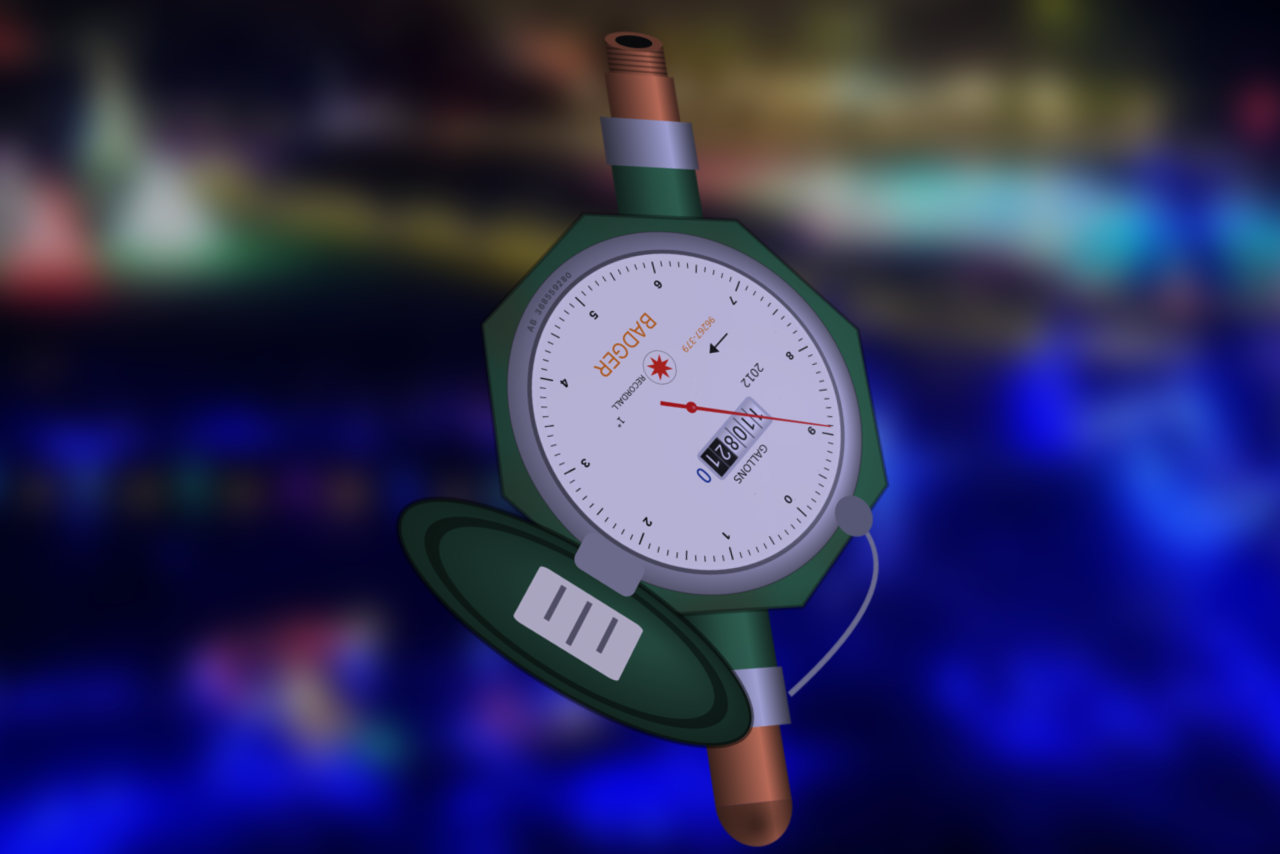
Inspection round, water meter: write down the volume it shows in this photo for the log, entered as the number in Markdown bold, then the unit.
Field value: **1108208.9** gal
